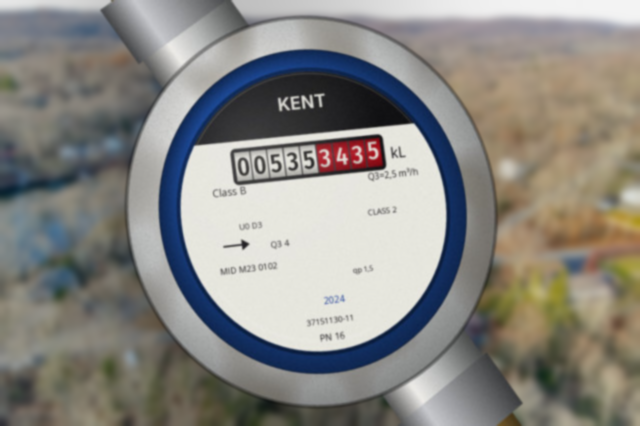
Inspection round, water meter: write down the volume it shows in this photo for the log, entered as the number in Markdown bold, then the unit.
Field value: **535.3435** kL
